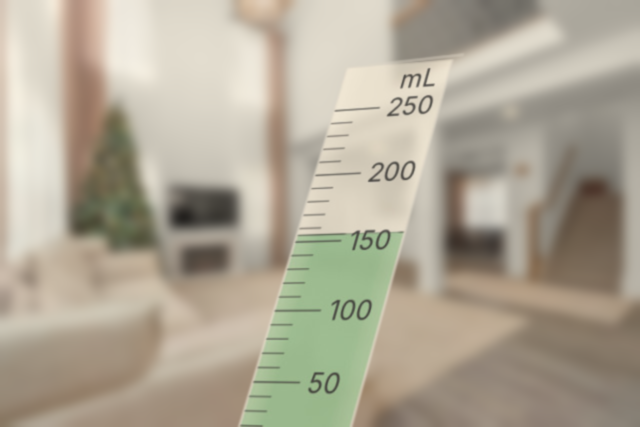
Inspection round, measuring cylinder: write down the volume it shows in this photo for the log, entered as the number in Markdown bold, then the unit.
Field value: **155** mL
